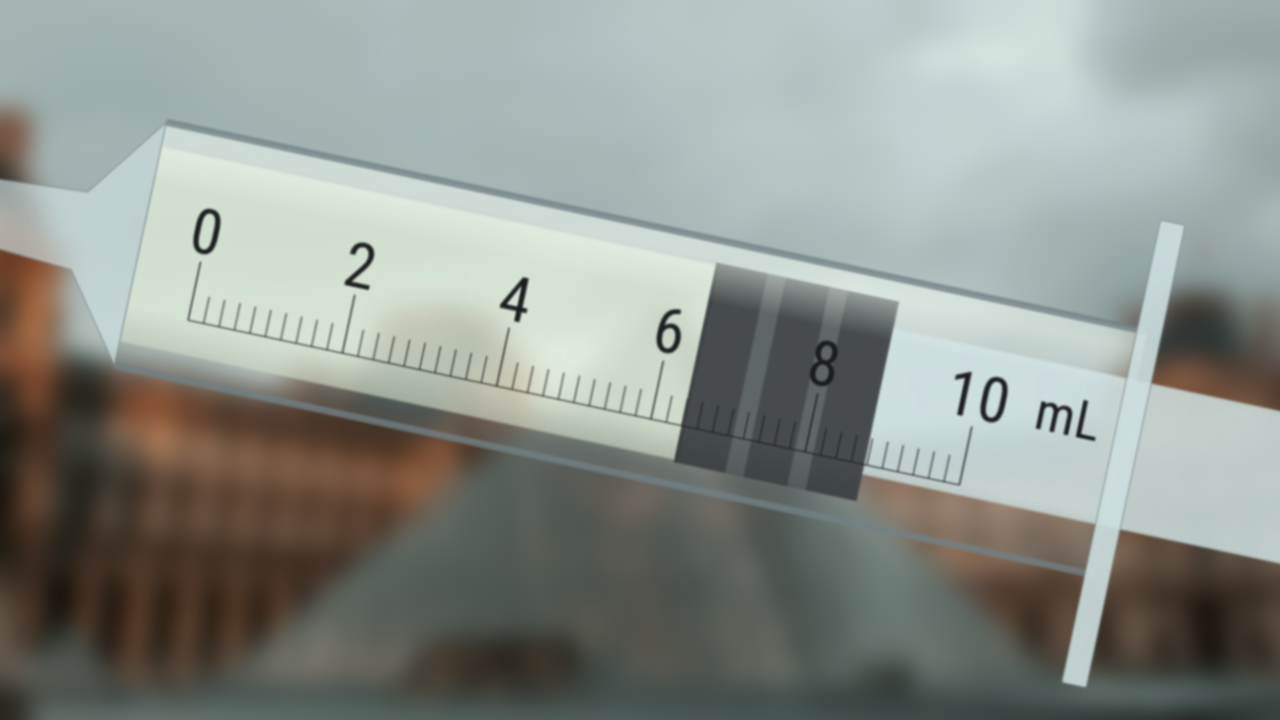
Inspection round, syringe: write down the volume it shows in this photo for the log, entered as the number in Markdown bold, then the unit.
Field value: **6.4** mL
